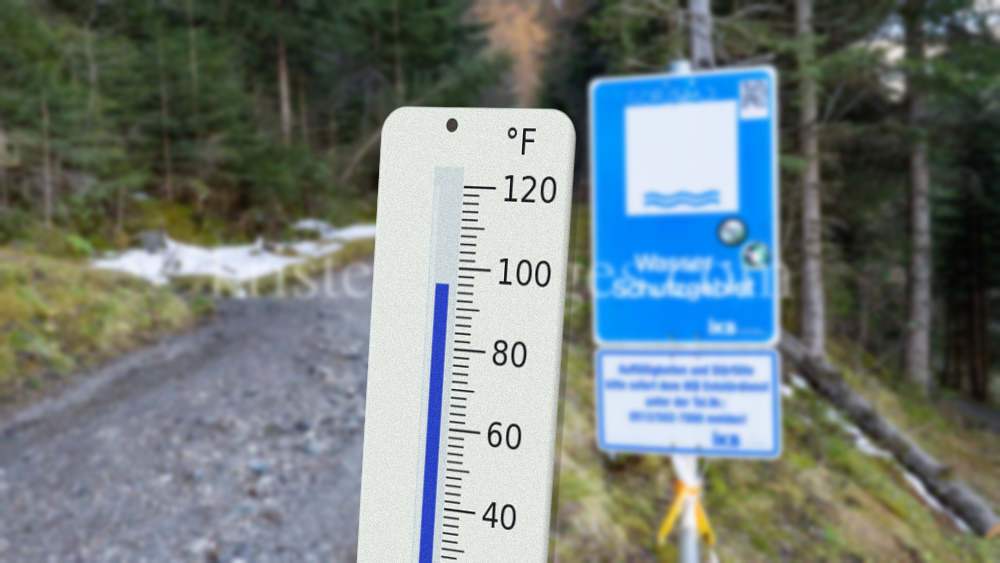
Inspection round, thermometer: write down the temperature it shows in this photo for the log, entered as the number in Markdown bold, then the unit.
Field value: **96** °F
